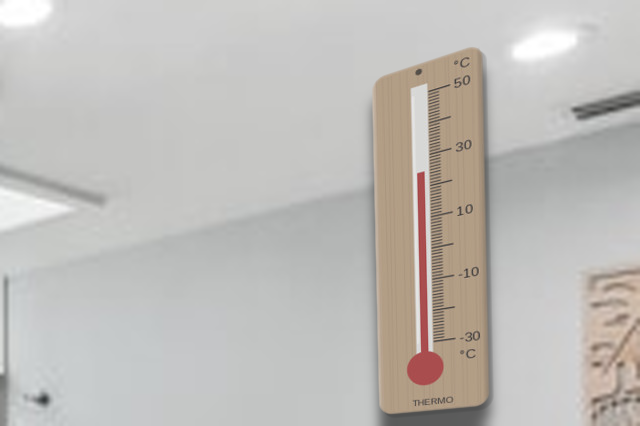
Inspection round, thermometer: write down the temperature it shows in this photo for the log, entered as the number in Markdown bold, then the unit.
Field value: **25** °C
